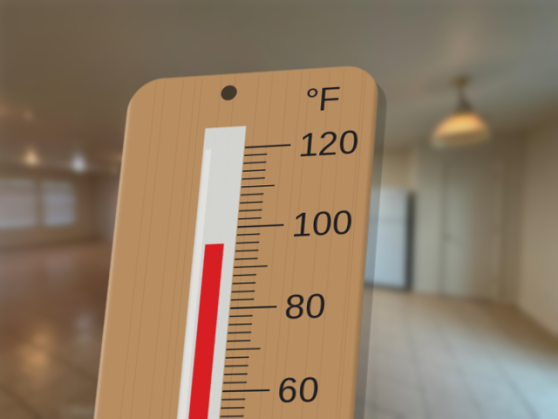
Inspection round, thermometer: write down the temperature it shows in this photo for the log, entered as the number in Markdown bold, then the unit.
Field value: **96** °F
